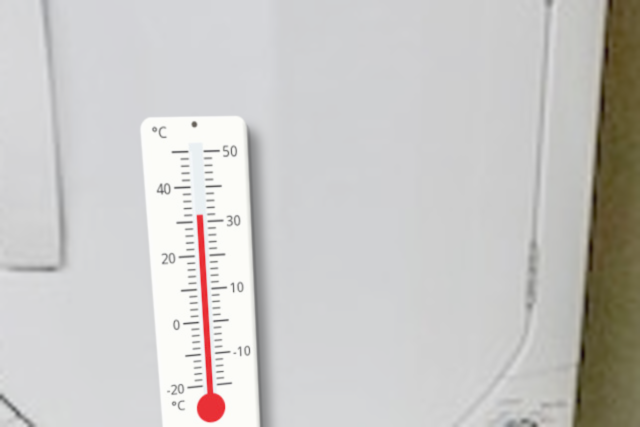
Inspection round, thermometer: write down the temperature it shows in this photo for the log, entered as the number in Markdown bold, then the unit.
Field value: **32** °C
